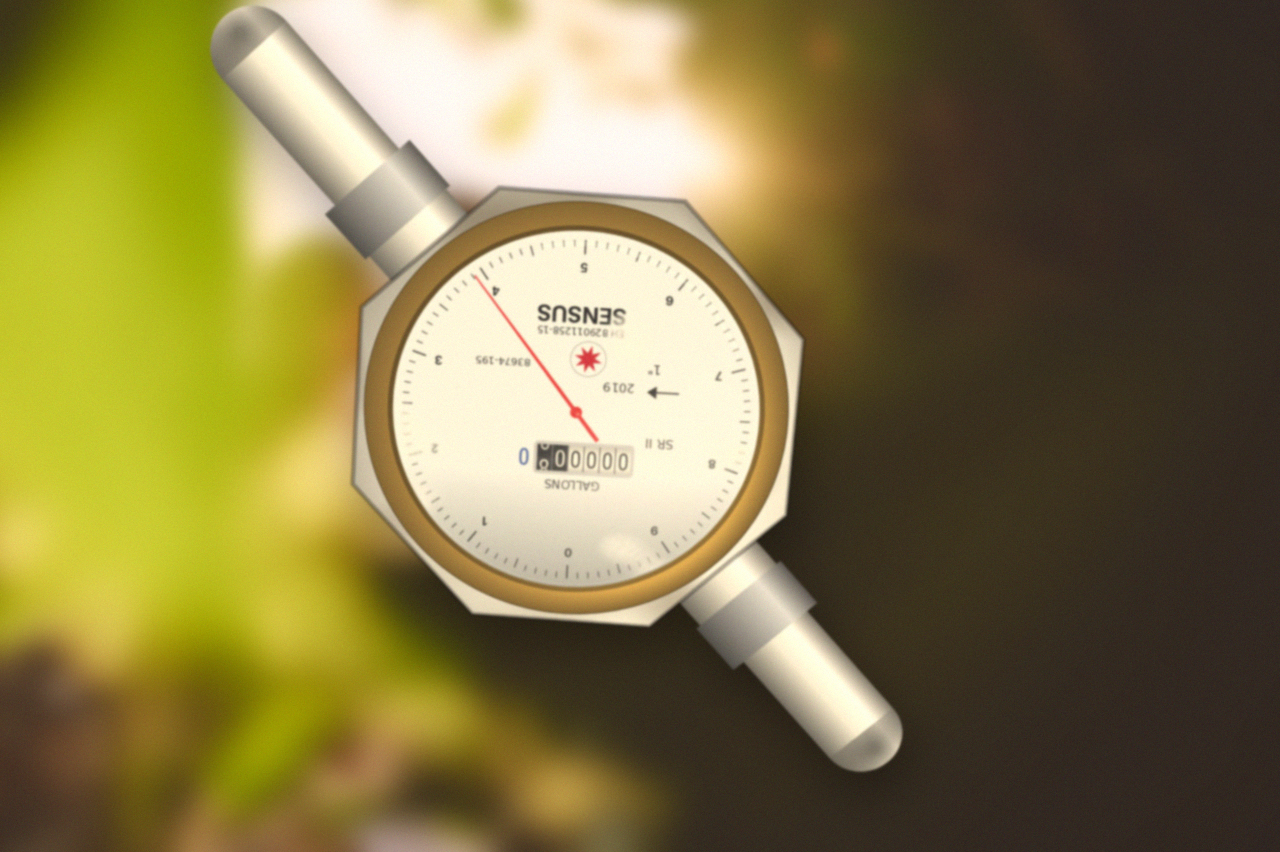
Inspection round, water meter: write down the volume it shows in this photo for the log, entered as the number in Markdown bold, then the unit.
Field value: **83.9** gal
